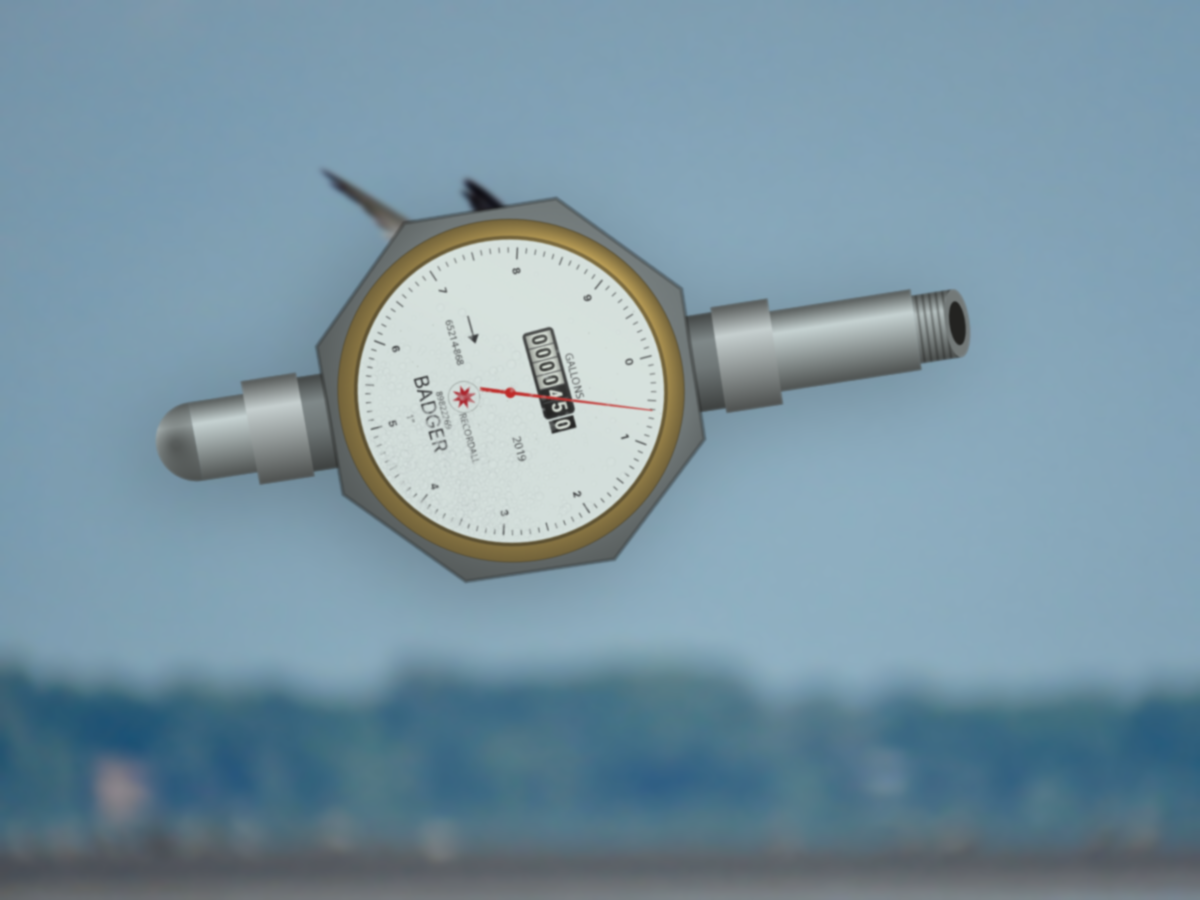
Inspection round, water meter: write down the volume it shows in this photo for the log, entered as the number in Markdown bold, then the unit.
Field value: **450.6** gal
